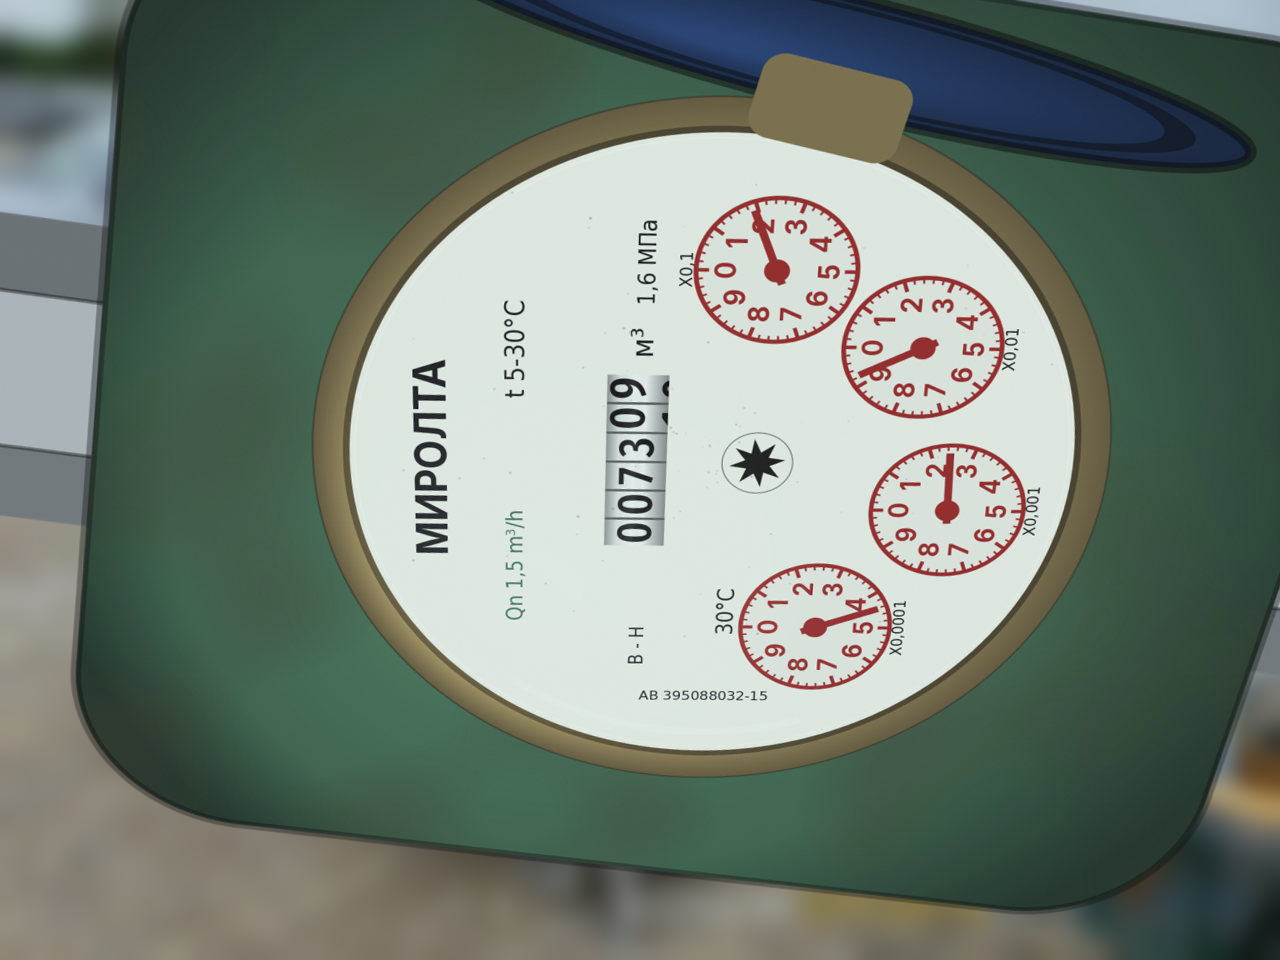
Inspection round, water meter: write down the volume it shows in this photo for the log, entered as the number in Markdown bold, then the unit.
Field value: **7309.1924** m³
